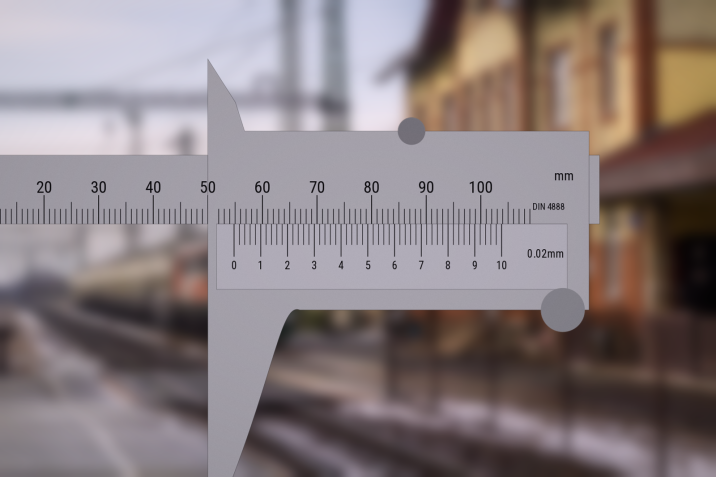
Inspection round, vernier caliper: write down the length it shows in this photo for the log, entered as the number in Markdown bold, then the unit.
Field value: **54.8** mm
